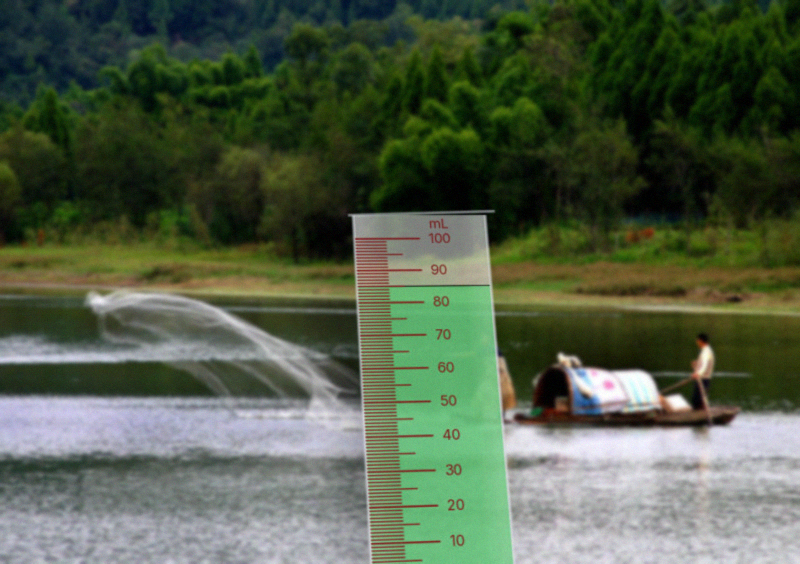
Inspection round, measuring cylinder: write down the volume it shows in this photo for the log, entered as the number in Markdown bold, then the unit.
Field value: **85** mL
